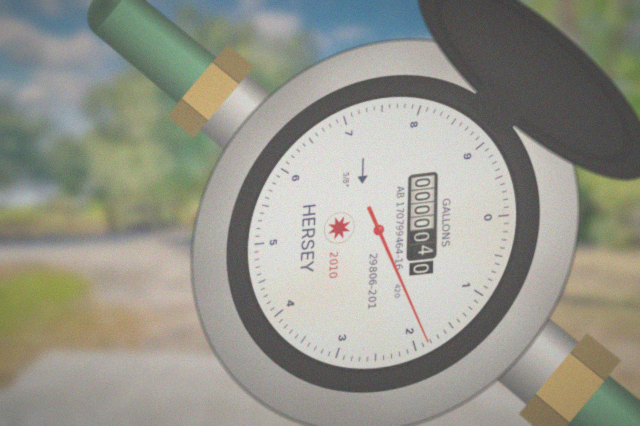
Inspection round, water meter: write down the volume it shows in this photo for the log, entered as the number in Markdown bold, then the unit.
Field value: **41.8** gal
